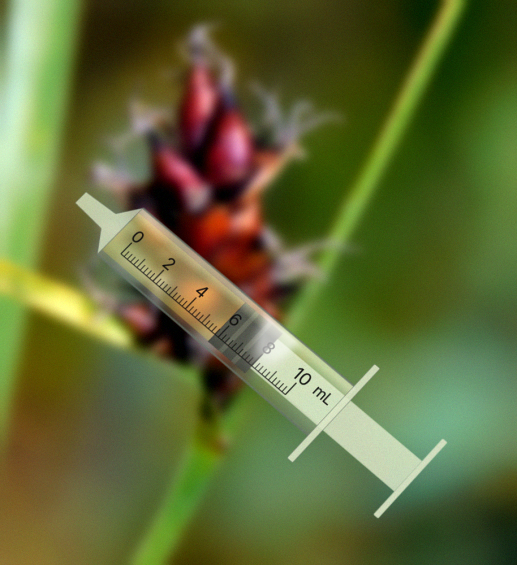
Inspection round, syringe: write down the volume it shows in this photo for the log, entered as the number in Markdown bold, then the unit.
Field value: **5.8** mL
